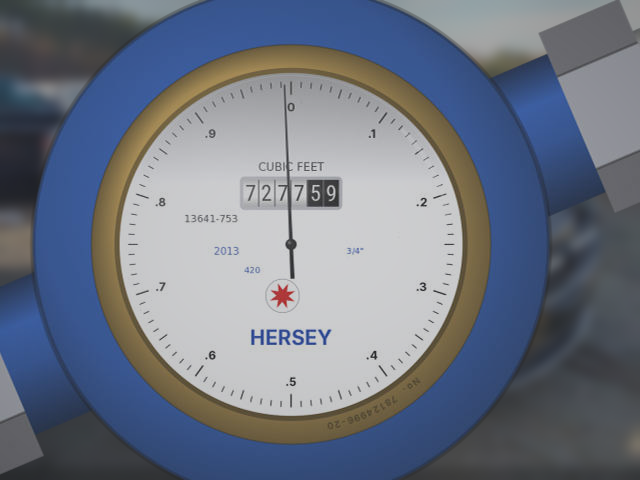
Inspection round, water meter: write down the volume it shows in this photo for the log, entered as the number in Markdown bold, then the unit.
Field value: **727758.99** ft³
